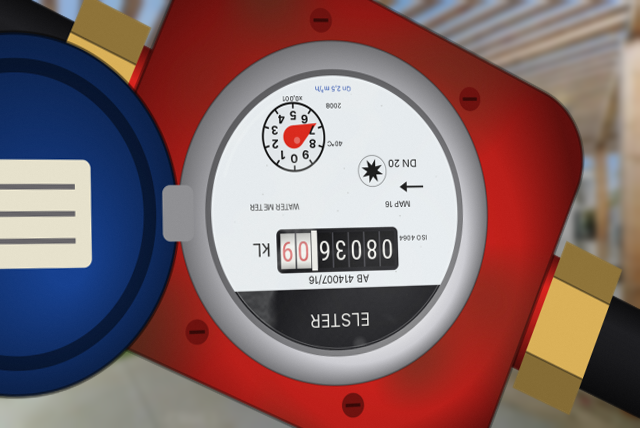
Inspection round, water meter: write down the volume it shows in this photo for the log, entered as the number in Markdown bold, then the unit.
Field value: **8036.096** kL
